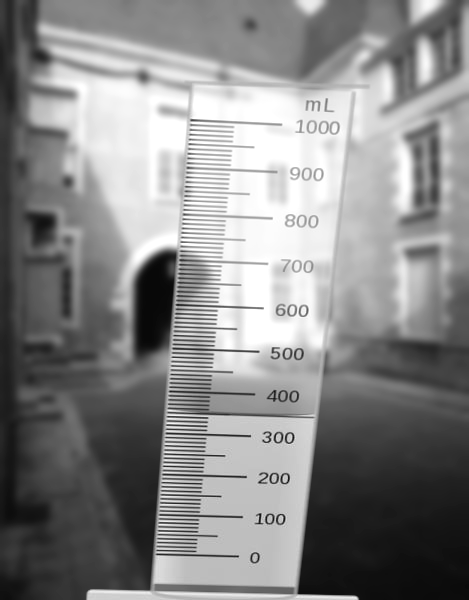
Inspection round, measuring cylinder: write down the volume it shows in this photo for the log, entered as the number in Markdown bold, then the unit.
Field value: **350** mL
